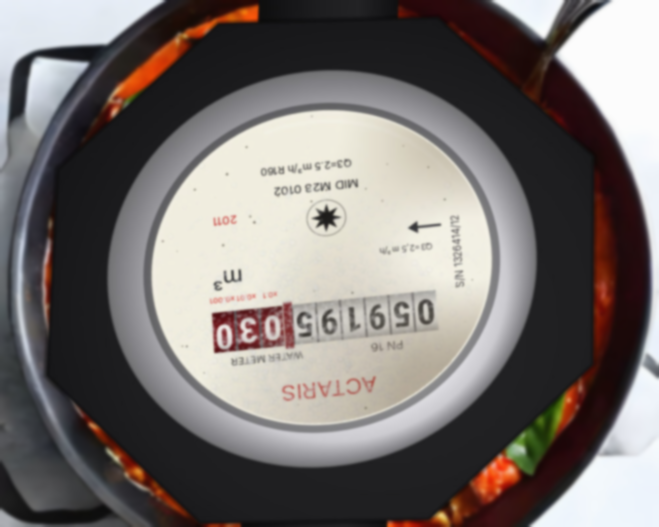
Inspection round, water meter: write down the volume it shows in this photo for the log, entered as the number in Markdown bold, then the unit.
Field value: **59195.030** m³
